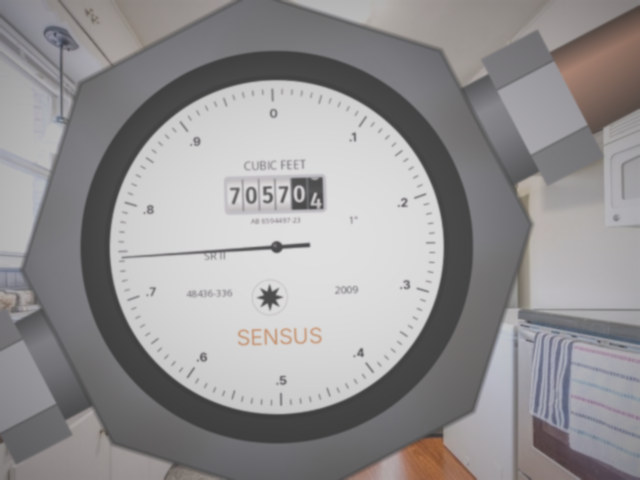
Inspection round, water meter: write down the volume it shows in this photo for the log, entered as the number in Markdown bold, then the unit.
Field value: **705703.74** ft³
